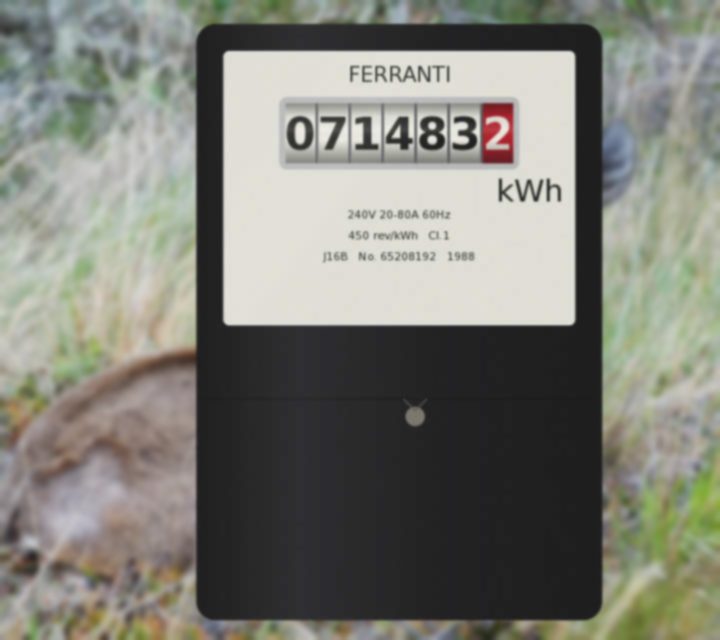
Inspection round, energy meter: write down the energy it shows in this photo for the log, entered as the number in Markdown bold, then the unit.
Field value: **71483.2** kWh
